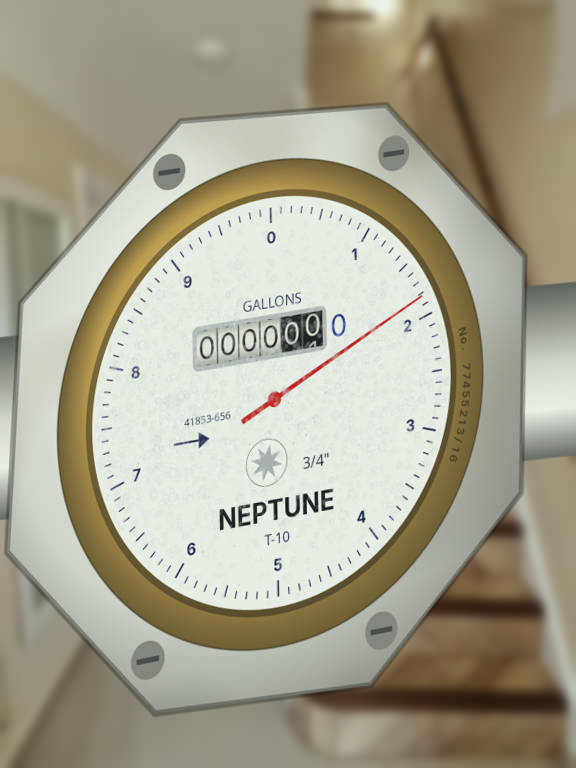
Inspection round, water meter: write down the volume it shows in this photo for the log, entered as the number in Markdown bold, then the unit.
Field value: **1.8** gal
